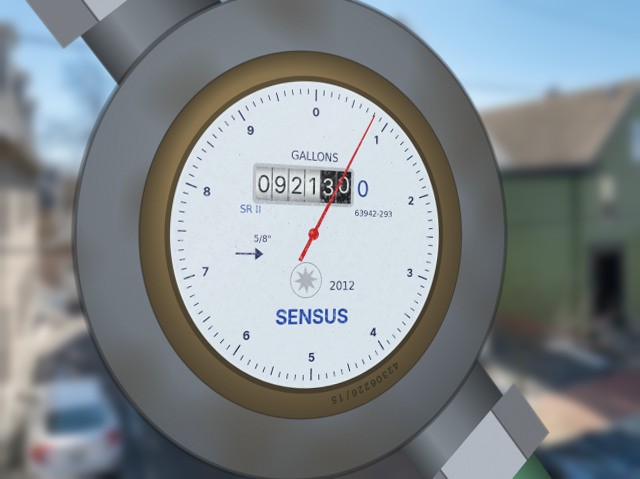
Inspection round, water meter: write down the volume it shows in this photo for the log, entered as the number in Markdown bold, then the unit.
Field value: **921300.8** gal
